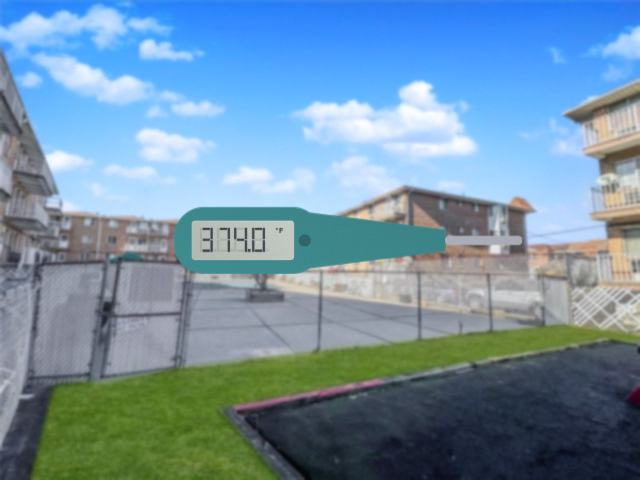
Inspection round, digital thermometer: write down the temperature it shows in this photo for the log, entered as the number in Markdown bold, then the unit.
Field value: **374.0** °F
